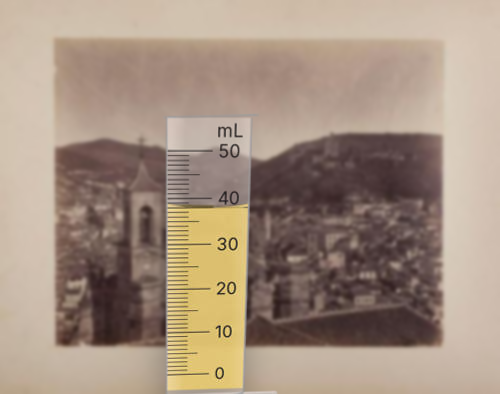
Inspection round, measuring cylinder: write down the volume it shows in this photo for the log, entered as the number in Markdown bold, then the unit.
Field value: **38** mL
